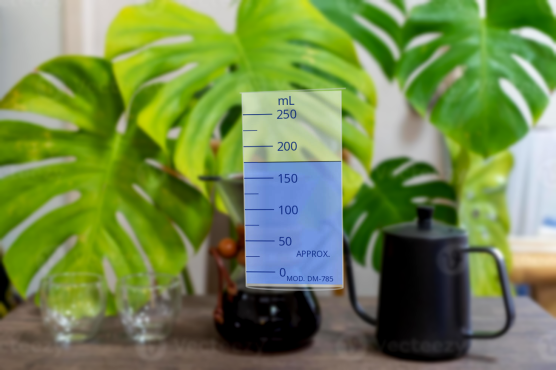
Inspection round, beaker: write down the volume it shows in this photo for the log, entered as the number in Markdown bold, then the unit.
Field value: **175** mL
